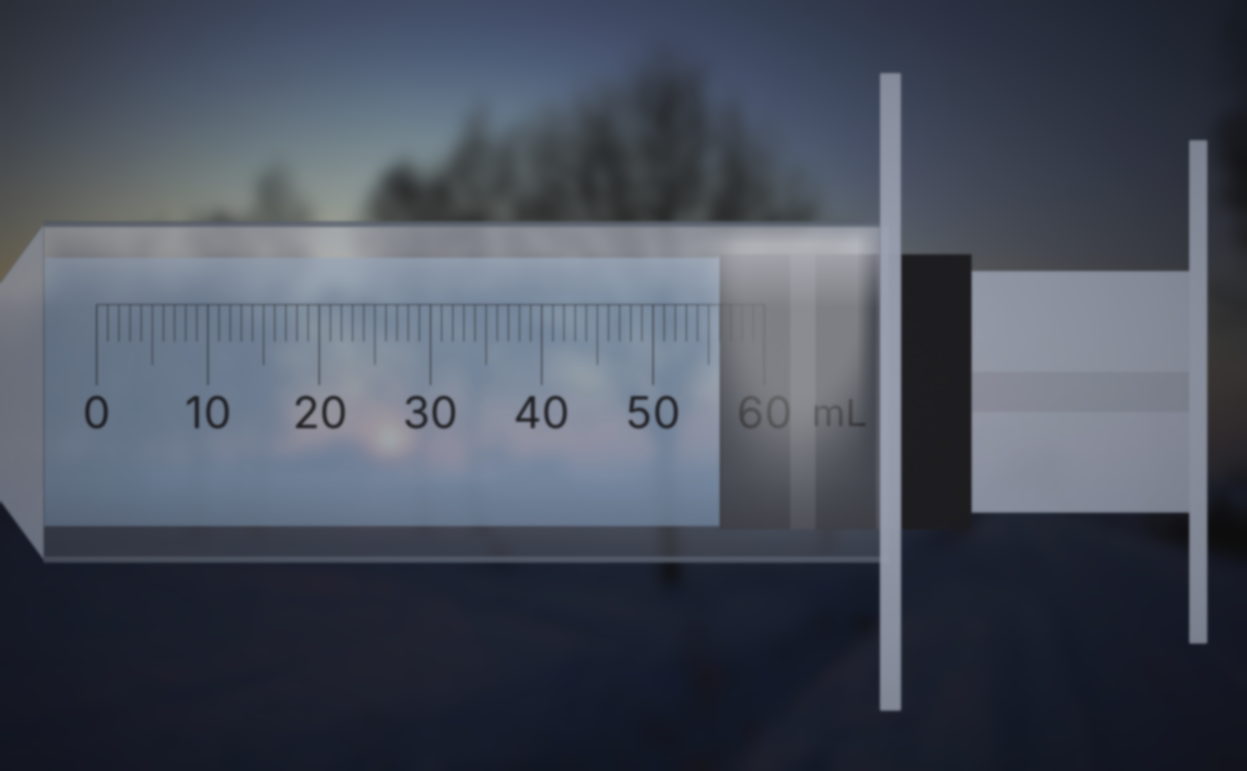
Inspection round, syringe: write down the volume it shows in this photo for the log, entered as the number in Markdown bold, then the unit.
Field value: **56** mL
